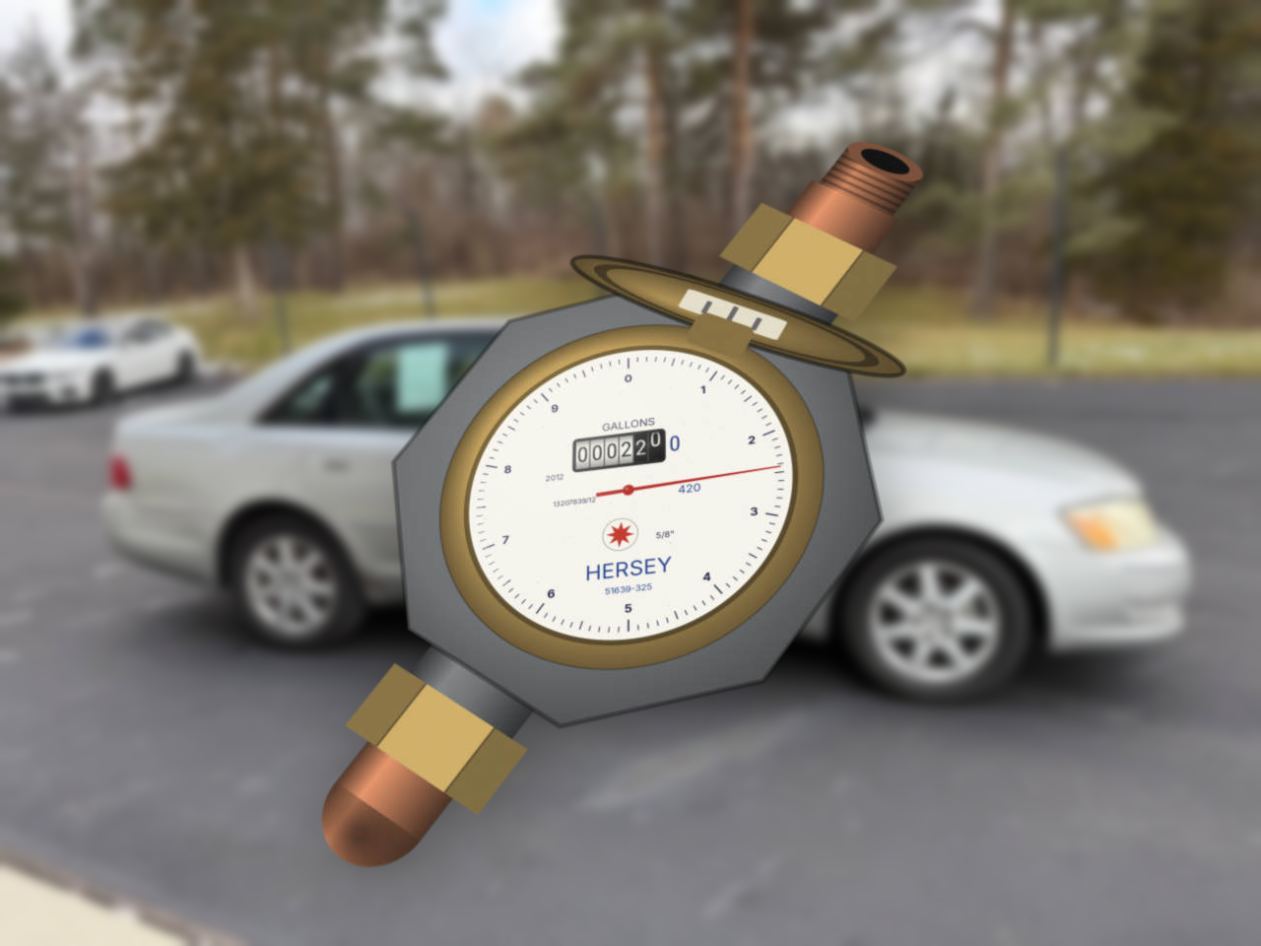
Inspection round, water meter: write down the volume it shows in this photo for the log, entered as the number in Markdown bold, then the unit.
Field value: **2202.4** gal
